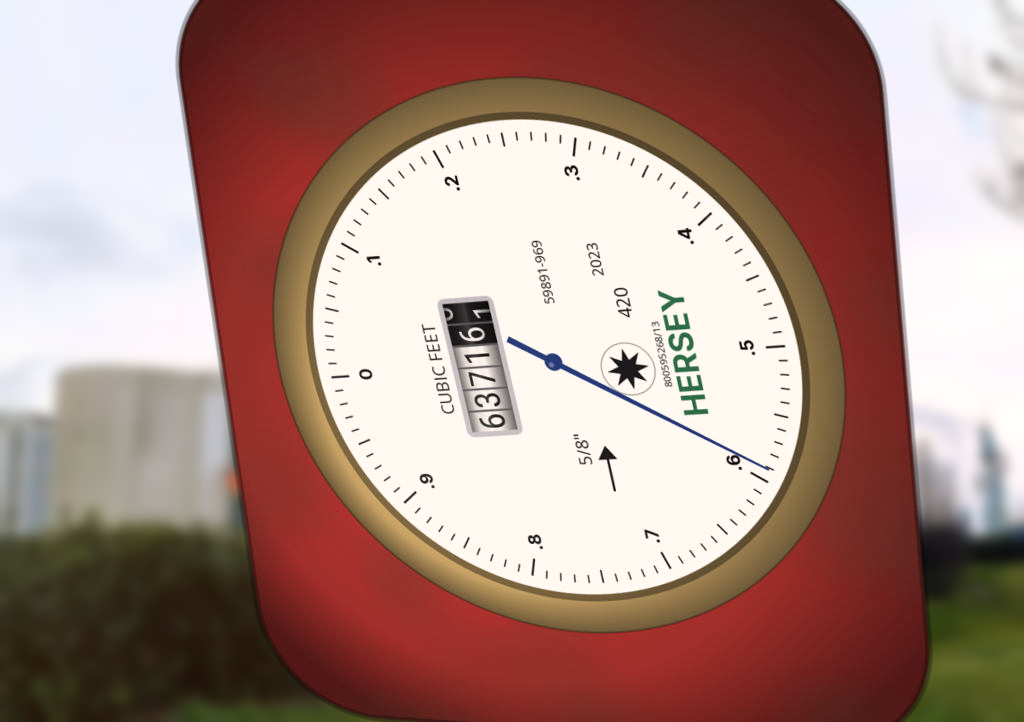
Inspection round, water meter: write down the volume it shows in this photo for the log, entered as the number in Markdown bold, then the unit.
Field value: **637160.59** ft³
